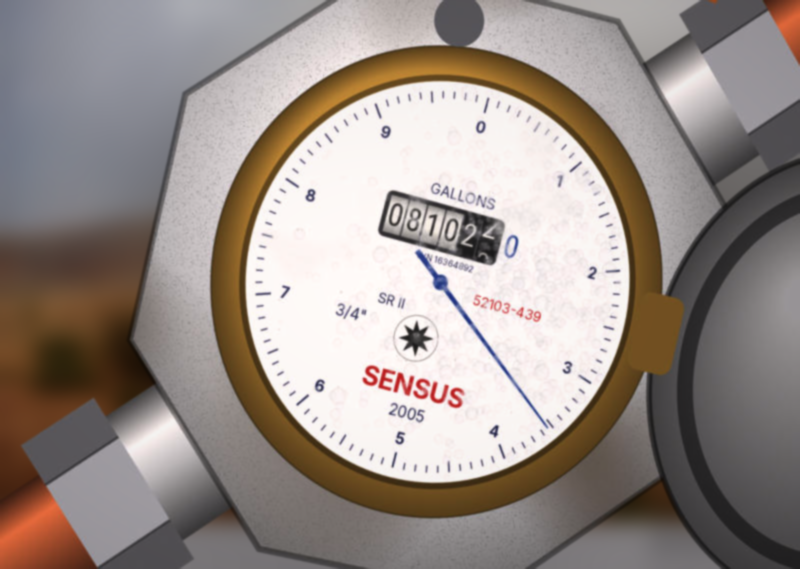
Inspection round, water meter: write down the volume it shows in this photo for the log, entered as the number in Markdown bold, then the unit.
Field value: **810223.5** gal
